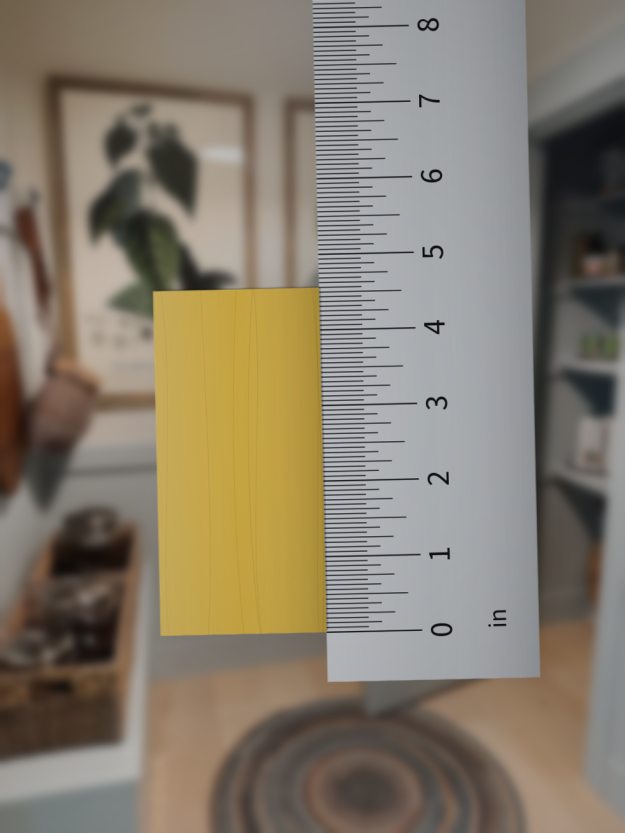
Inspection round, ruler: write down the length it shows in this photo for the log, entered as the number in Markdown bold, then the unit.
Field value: **4.5625** in
